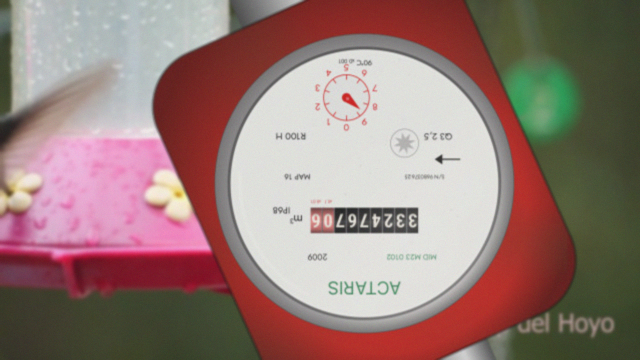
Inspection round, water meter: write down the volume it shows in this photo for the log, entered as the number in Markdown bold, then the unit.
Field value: **3324767.068** m³
